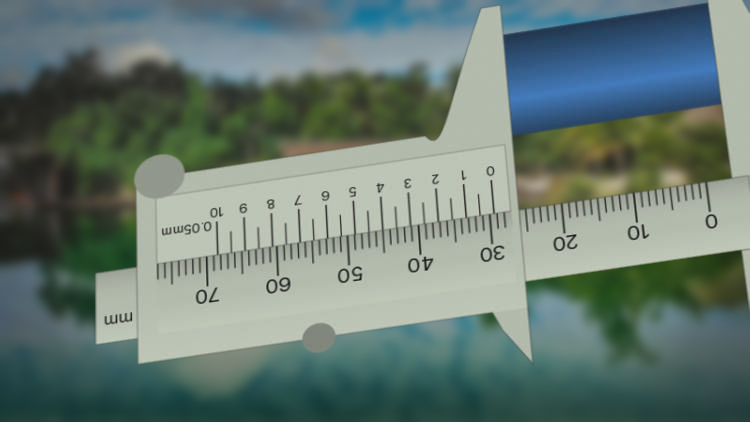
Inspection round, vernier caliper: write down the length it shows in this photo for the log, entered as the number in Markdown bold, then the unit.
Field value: **29.4** mm
